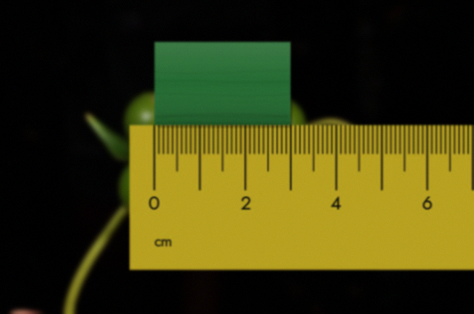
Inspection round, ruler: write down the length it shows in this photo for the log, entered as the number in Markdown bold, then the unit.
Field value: **3** cm
